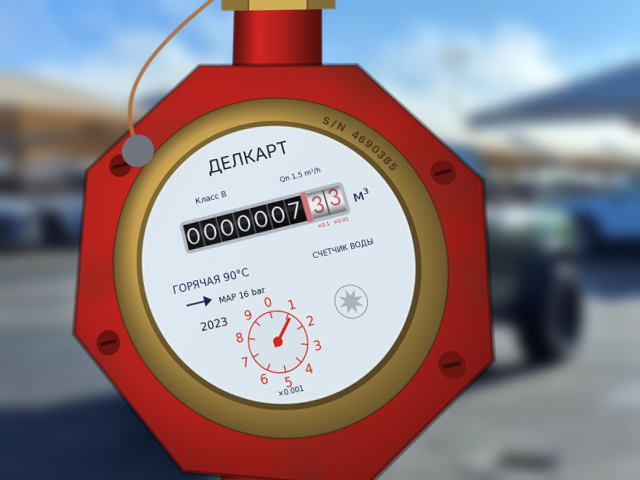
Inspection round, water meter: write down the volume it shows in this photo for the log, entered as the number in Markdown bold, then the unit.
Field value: **7.331** m³
